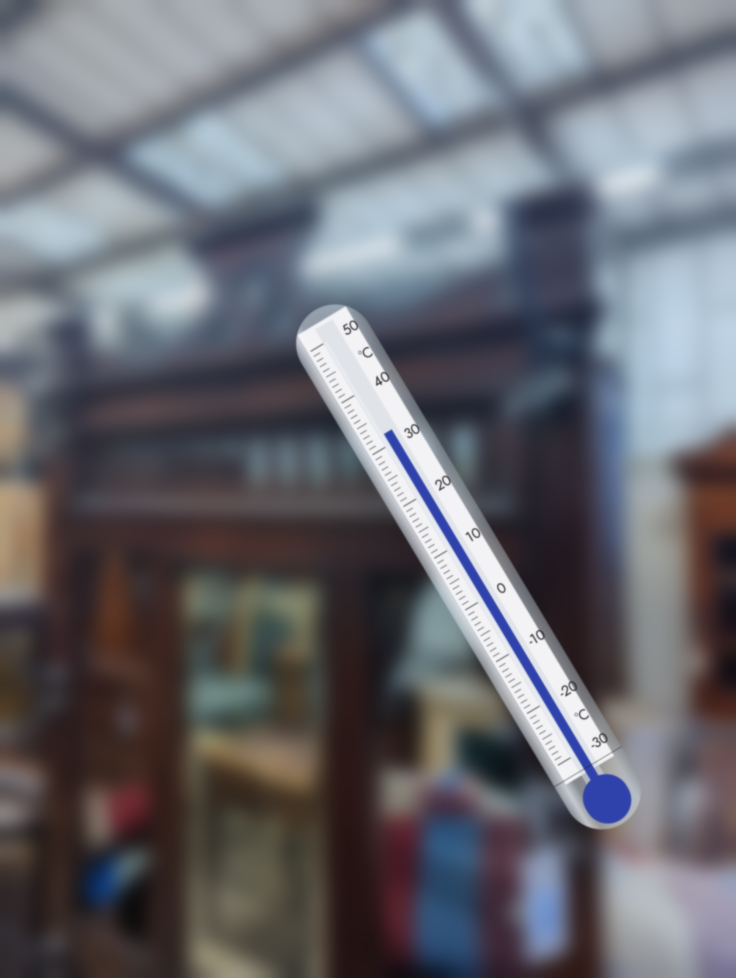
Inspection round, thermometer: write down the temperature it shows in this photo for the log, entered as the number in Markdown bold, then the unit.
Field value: **32** °C
